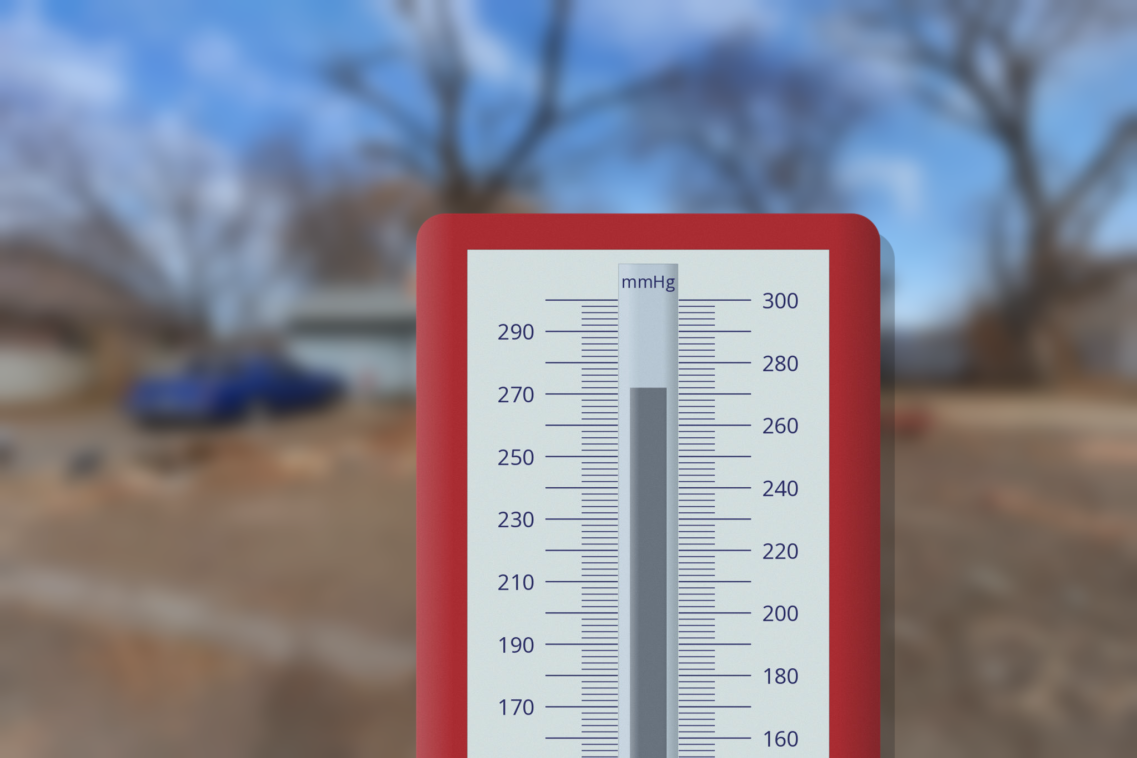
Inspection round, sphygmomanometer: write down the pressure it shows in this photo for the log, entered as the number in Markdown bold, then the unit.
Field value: **272** mmHg
